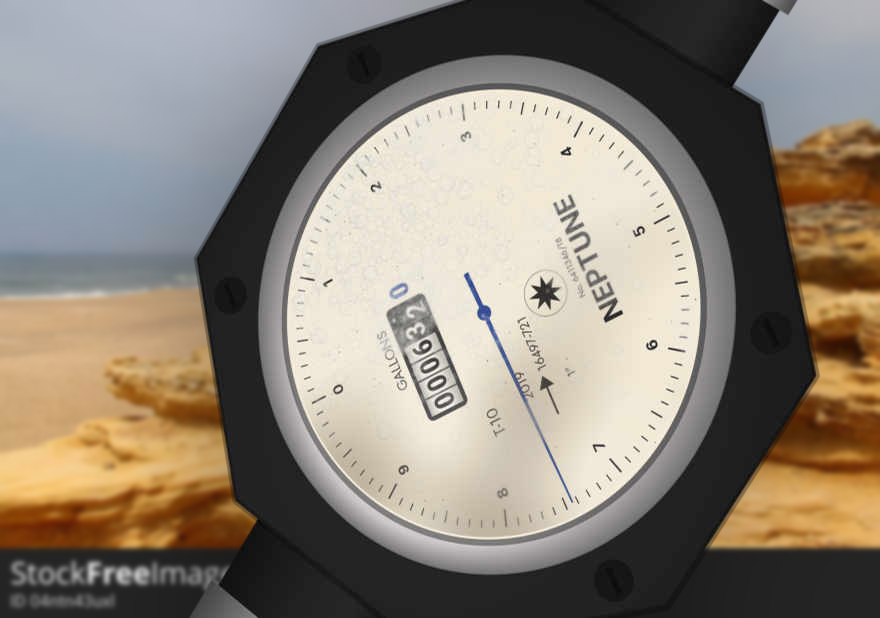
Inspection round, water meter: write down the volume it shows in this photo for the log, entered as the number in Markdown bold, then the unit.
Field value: **6317.4** gal
